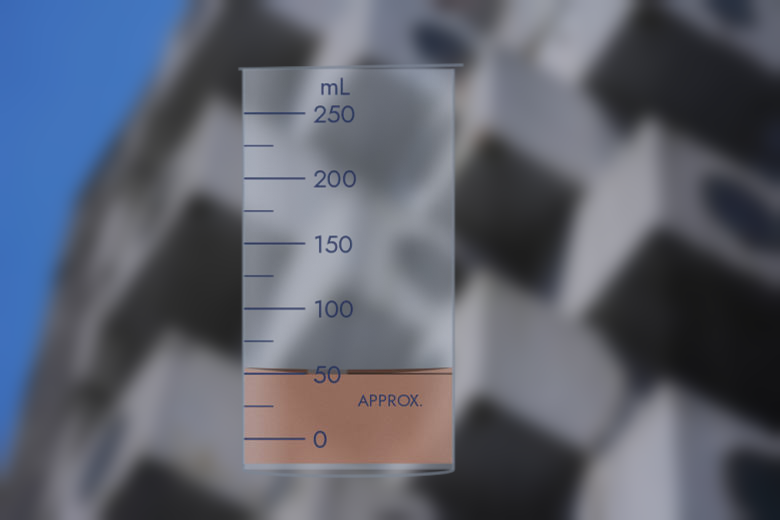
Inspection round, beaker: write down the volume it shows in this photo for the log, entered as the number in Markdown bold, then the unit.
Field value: **50** mL
